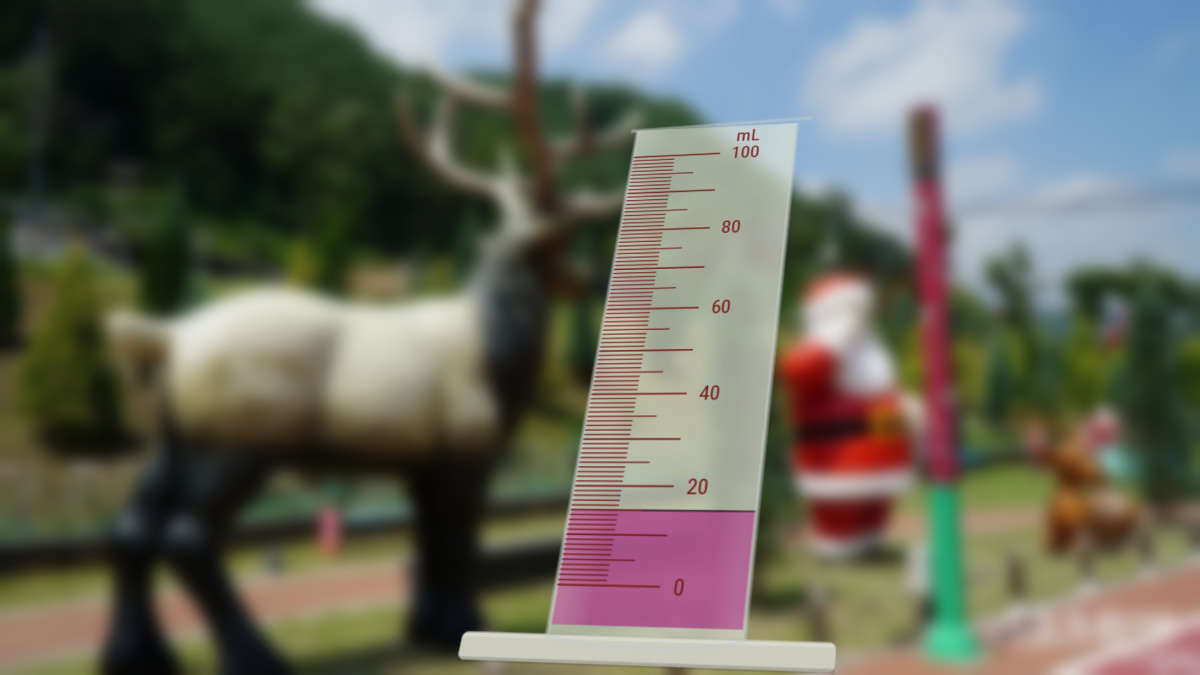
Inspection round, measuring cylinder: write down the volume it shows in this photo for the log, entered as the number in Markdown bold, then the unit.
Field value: **15** mL
